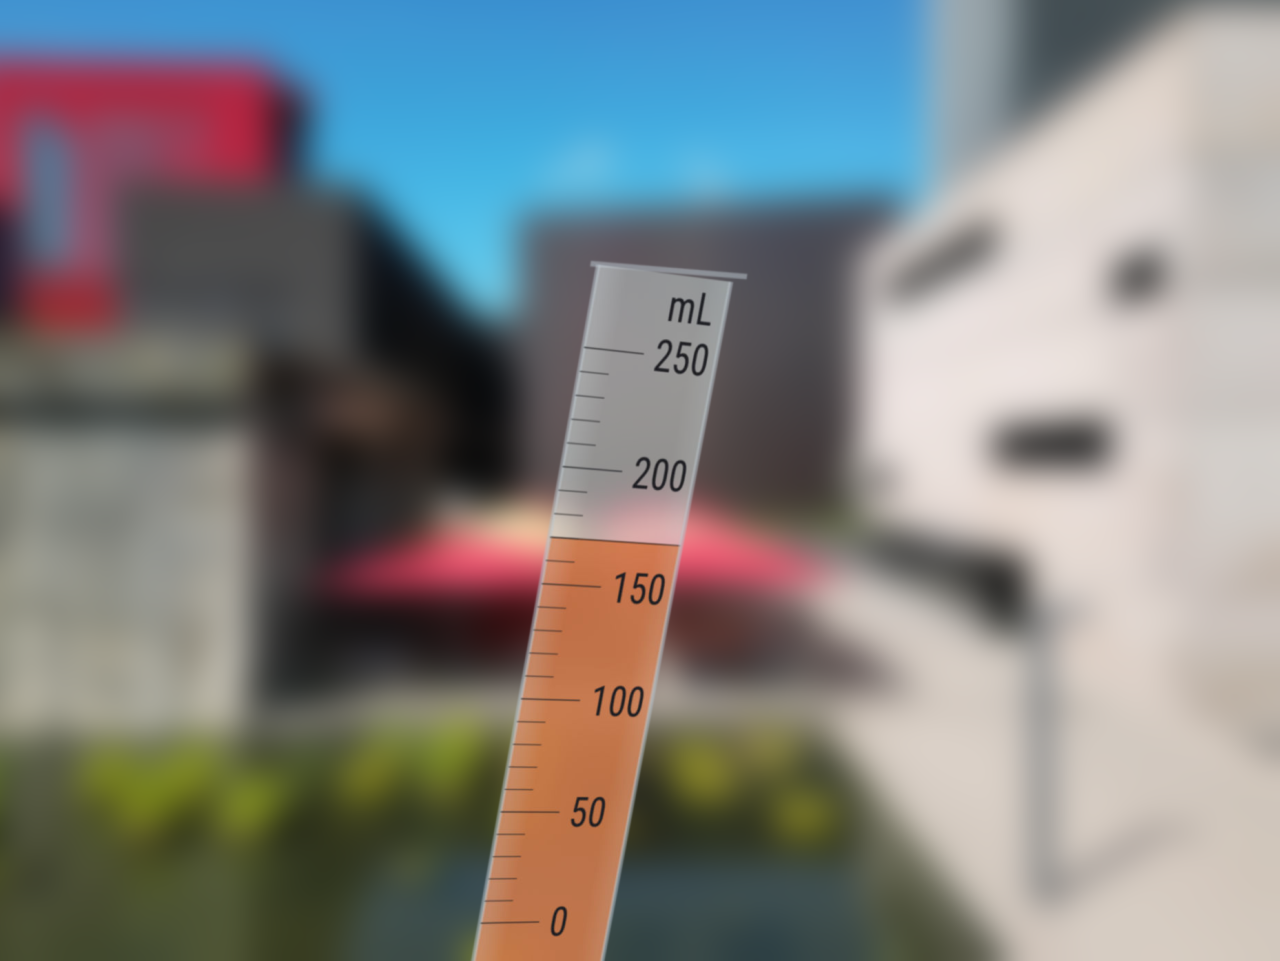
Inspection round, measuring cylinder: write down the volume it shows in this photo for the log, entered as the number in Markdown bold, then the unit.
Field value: **170** mL
